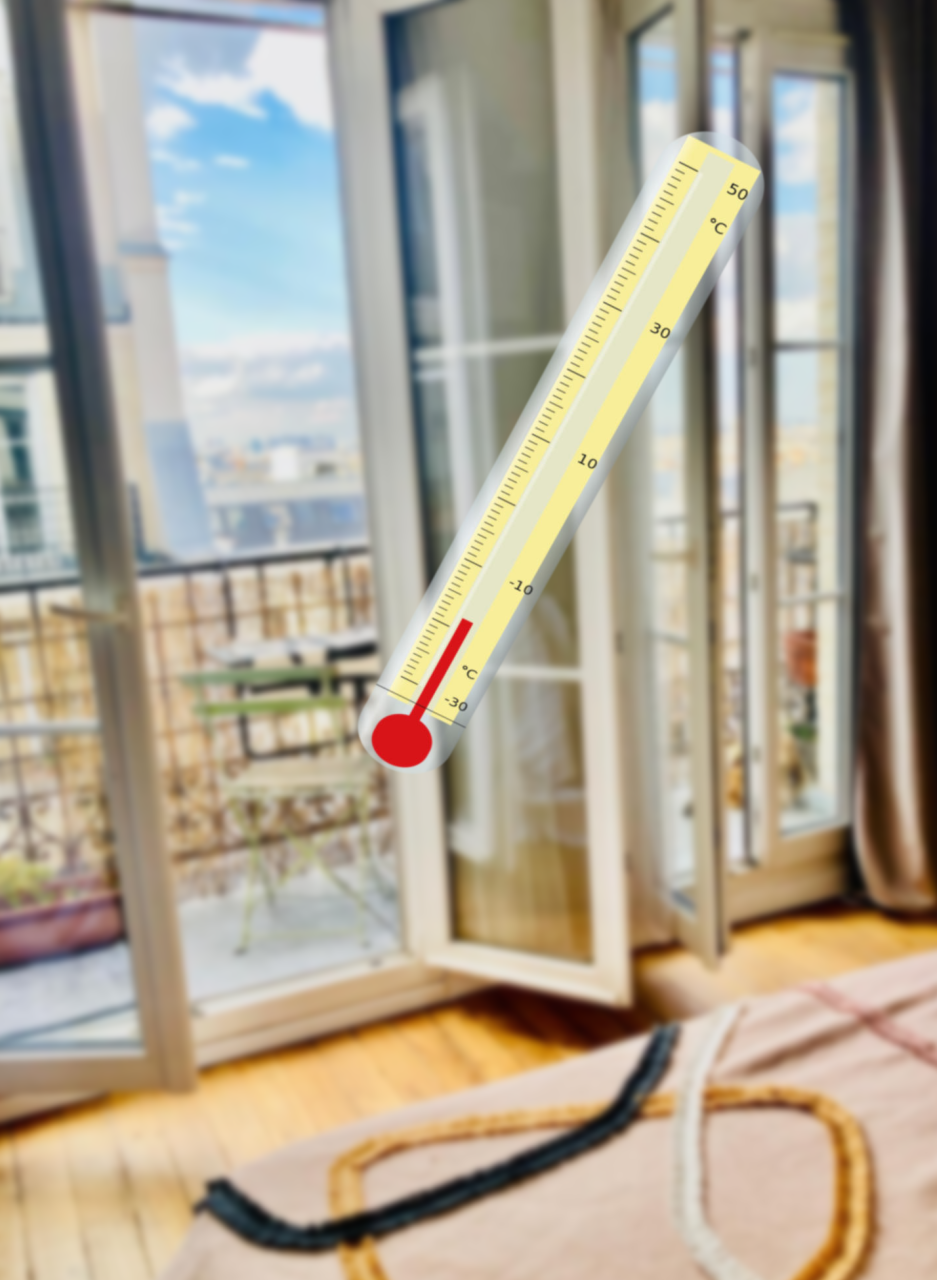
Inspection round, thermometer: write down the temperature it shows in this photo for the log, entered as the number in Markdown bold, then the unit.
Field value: **-18** °C
